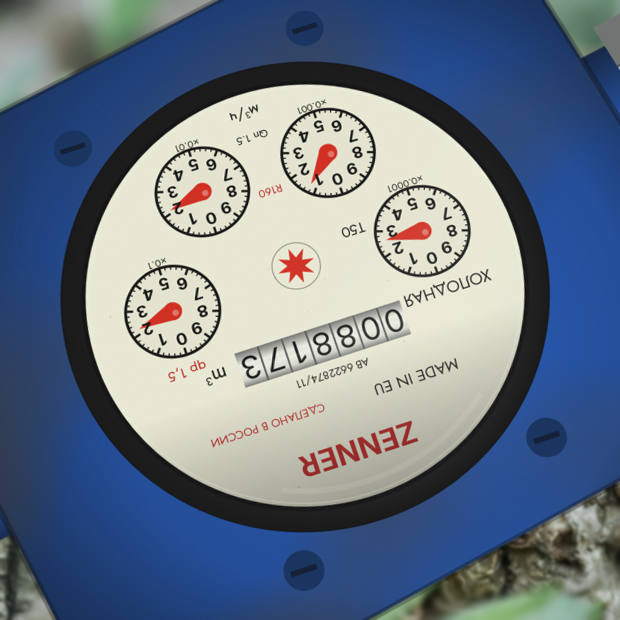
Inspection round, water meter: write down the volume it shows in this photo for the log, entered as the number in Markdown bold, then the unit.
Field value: **88173.2212** m³
